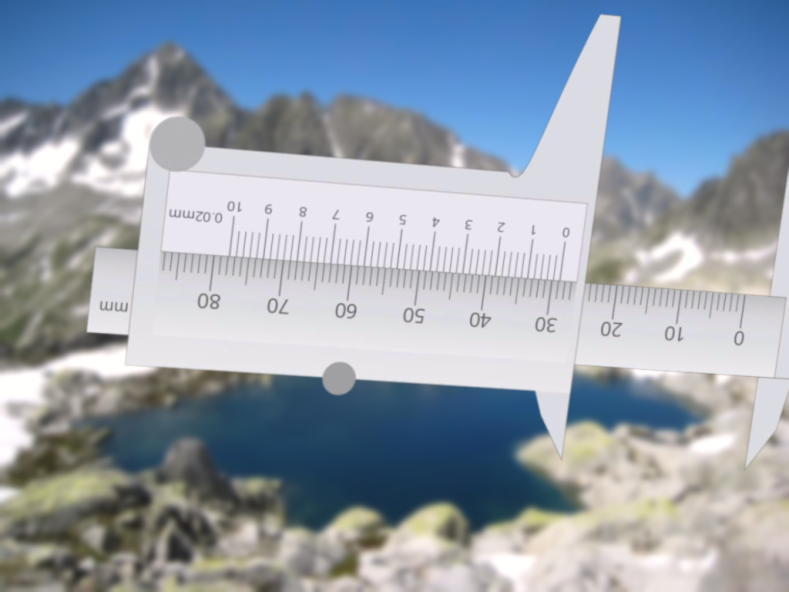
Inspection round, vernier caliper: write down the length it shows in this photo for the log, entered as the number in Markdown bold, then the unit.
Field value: **28.8** mm
